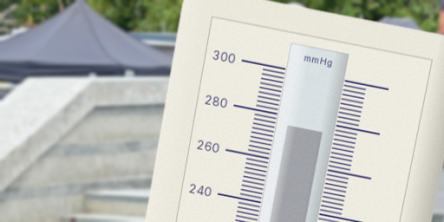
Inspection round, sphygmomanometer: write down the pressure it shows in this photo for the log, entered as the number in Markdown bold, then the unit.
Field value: **276** mmHg
